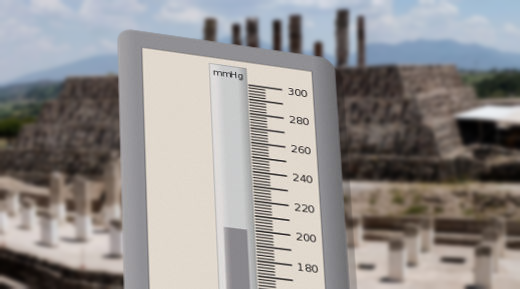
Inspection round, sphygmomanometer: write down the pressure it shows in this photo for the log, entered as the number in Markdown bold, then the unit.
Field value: **200** mmHg
